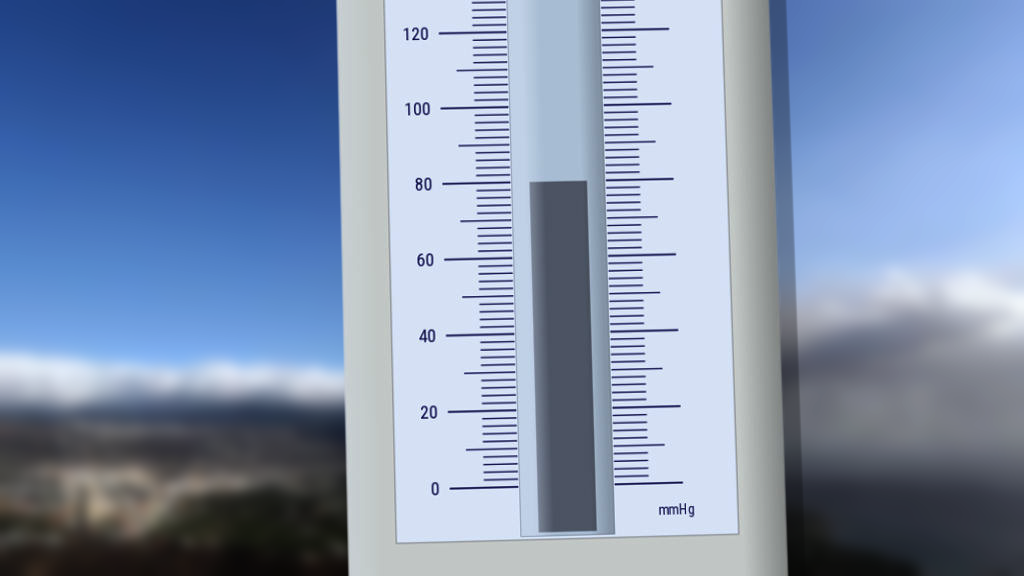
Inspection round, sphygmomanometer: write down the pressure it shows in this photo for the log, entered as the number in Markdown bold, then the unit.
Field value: **80** mmHg
